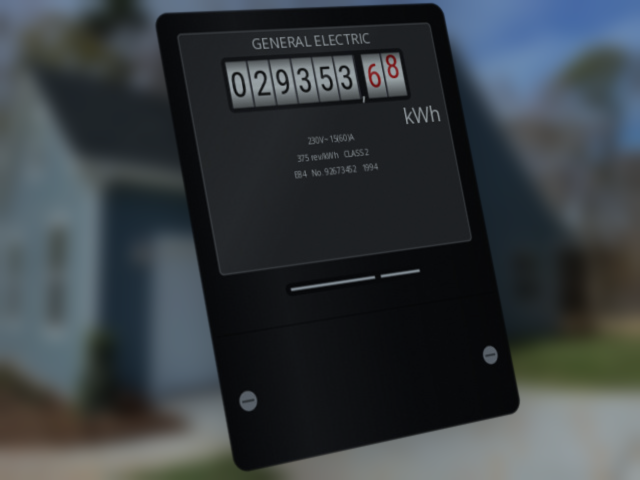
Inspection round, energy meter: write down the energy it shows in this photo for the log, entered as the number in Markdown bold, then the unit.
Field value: **29353.68** kWh
